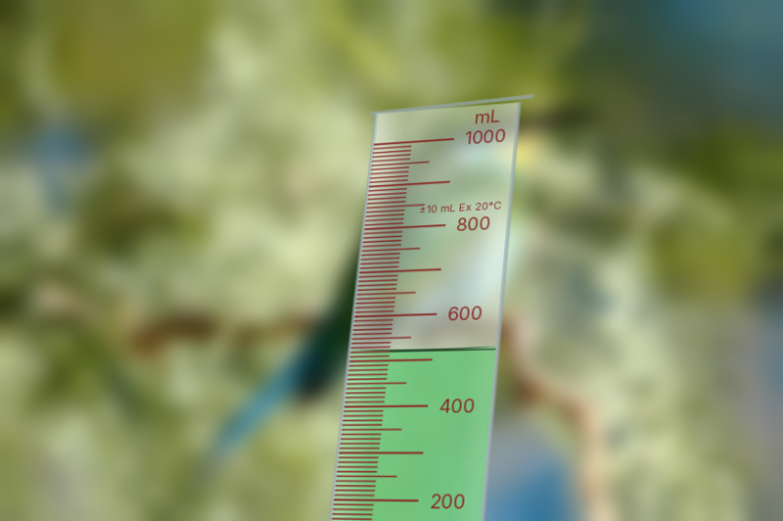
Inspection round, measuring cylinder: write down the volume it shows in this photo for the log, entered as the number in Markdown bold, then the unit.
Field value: **520** mL
